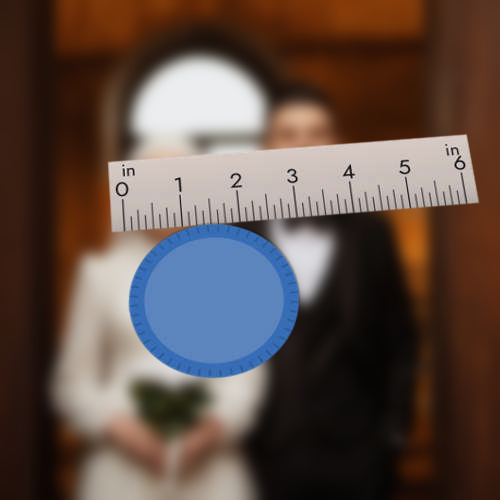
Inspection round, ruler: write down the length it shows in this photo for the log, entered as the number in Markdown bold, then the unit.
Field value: **2.875** in
